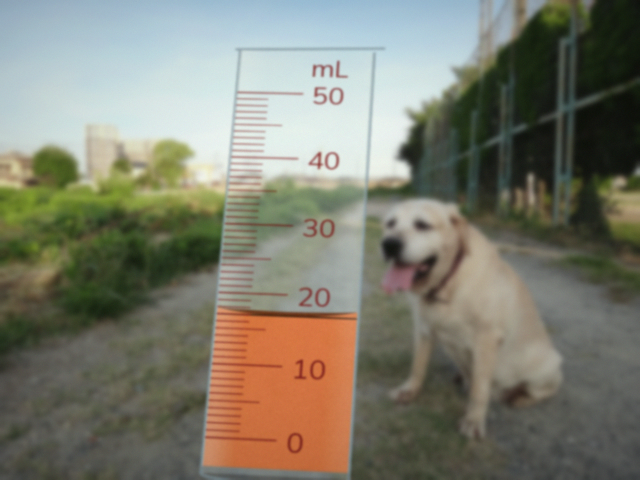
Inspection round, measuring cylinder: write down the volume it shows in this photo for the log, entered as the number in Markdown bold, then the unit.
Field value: **17** mL
